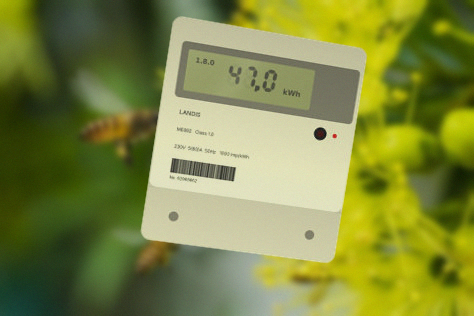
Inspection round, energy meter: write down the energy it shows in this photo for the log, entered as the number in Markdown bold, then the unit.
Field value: **47.0** kWh
